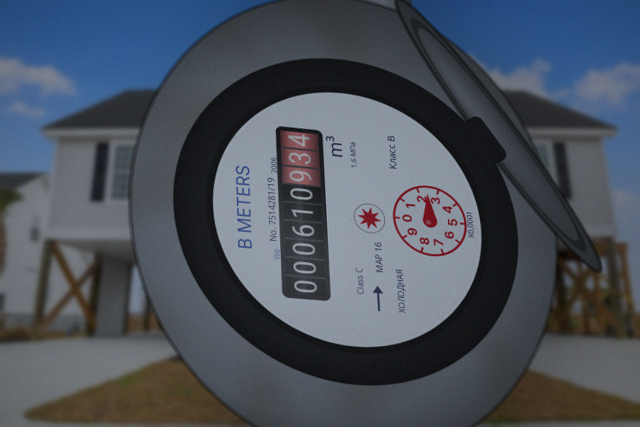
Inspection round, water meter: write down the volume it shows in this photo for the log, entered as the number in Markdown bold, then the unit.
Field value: **610.9342** m³
